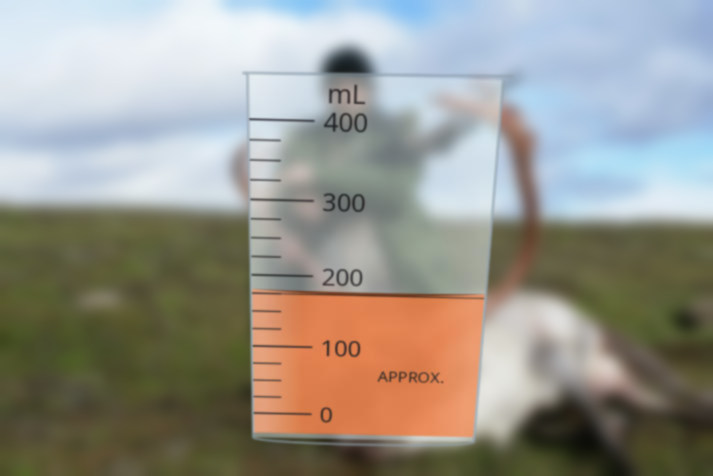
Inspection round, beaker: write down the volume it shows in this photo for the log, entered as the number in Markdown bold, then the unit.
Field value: **175** mL
